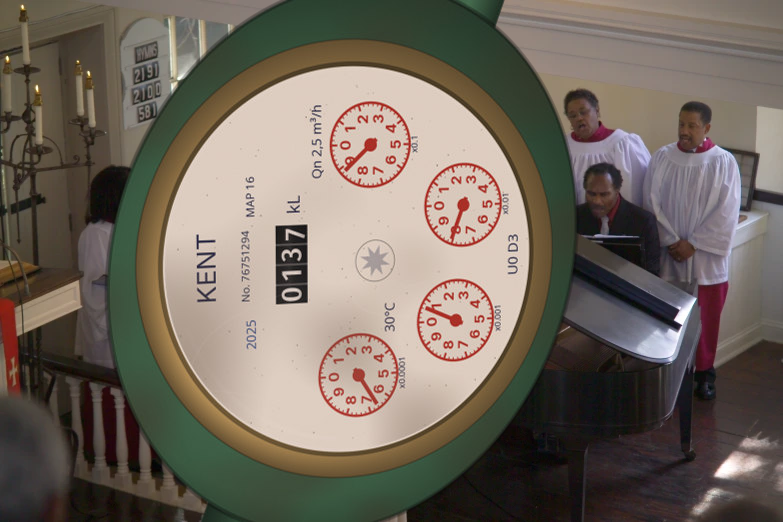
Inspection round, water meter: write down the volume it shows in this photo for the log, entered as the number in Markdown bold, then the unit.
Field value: **136.8806** kL
